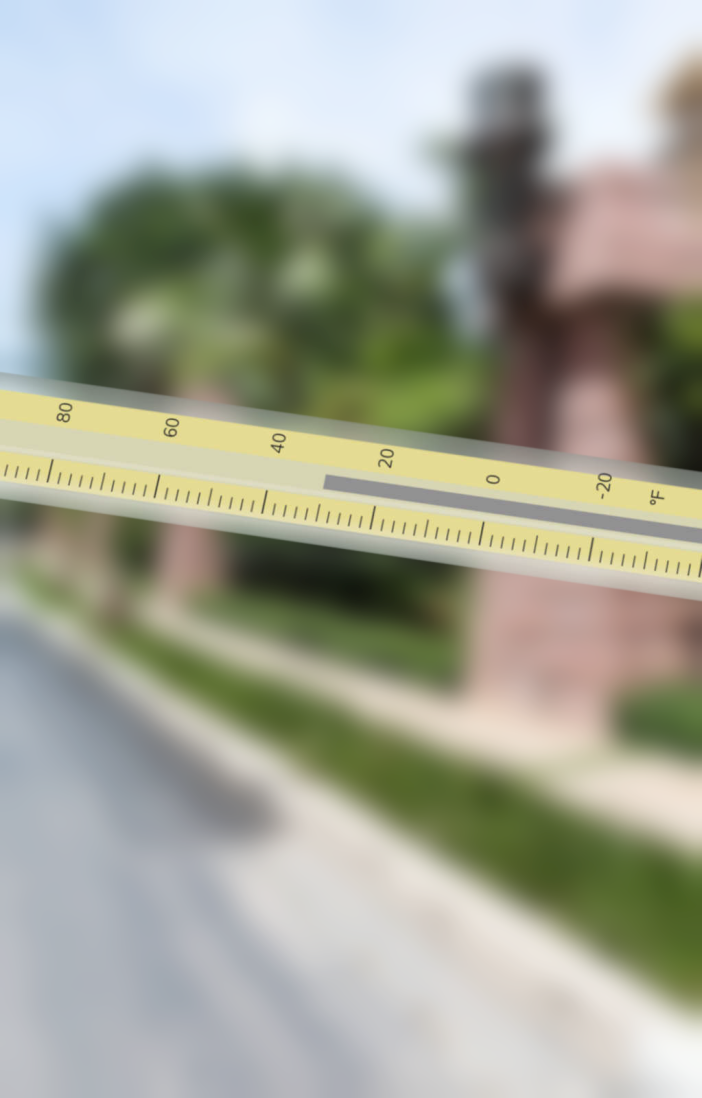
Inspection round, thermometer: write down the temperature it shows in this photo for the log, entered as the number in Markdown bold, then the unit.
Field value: **30** °F
